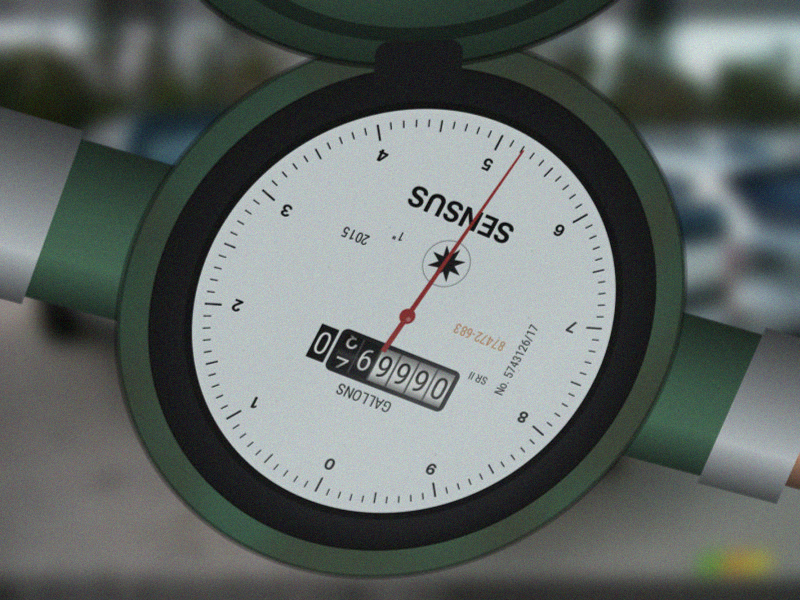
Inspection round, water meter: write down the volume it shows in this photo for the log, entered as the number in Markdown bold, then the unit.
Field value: **666925.2** gal
